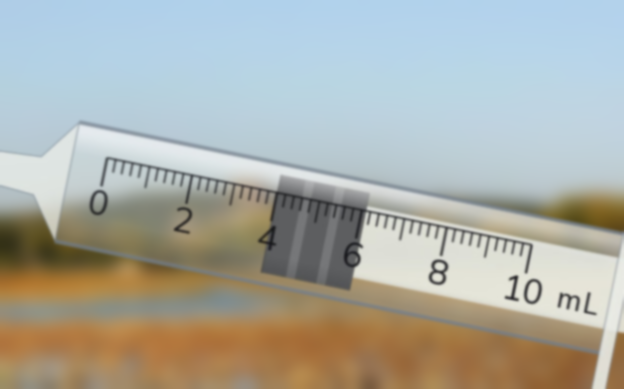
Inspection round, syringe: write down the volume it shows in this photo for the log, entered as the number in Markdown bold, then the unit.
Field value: **4** mL
